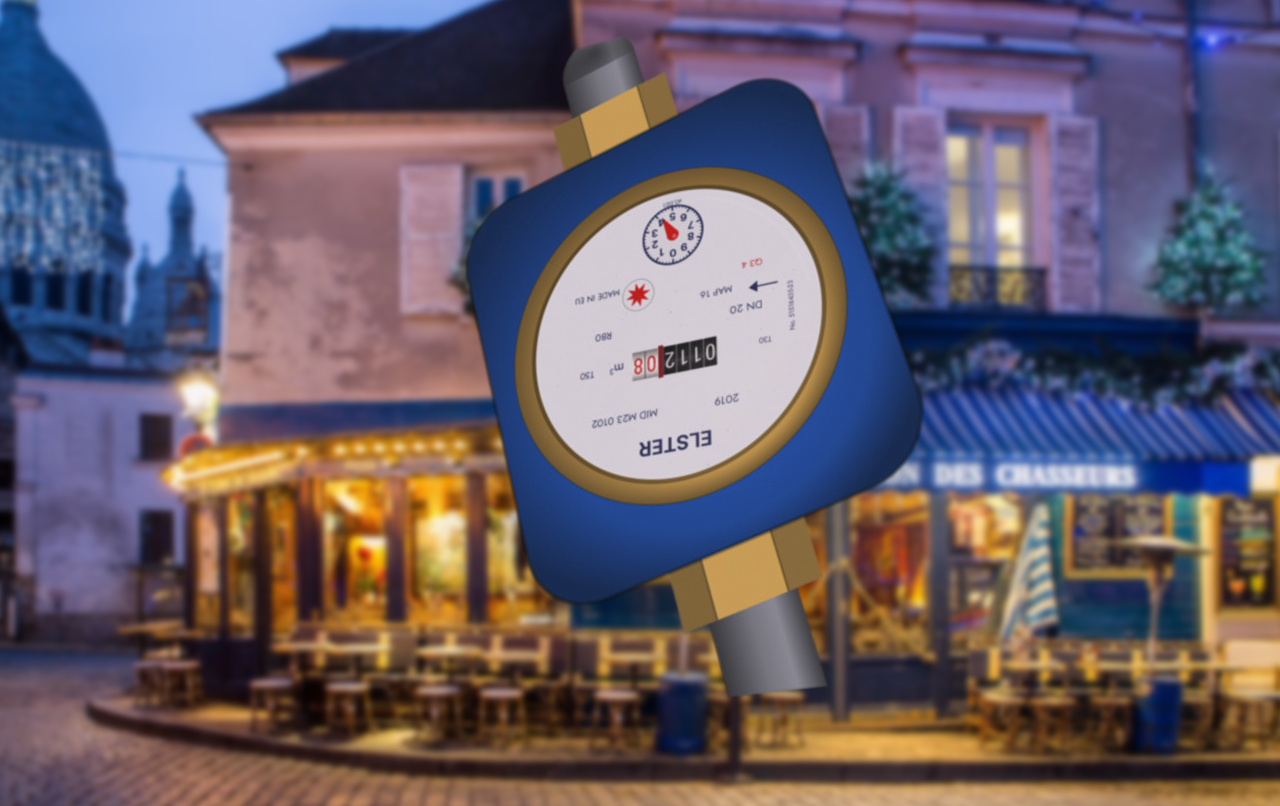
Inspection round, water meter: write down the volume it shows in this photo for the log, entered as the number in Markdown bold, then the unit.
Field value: **112.084** m³
